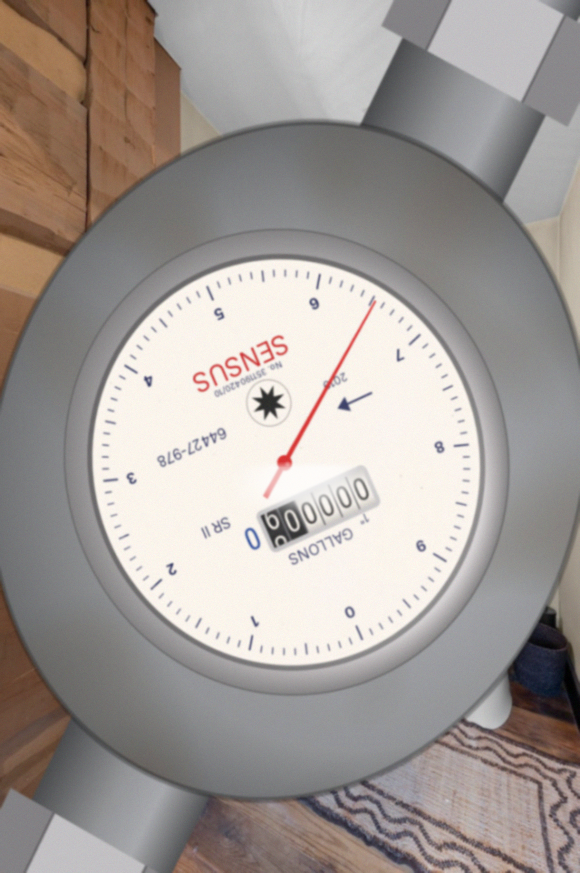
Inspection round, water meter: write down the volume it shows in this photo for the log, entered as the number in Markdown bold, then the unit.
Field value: **86.5** gal
